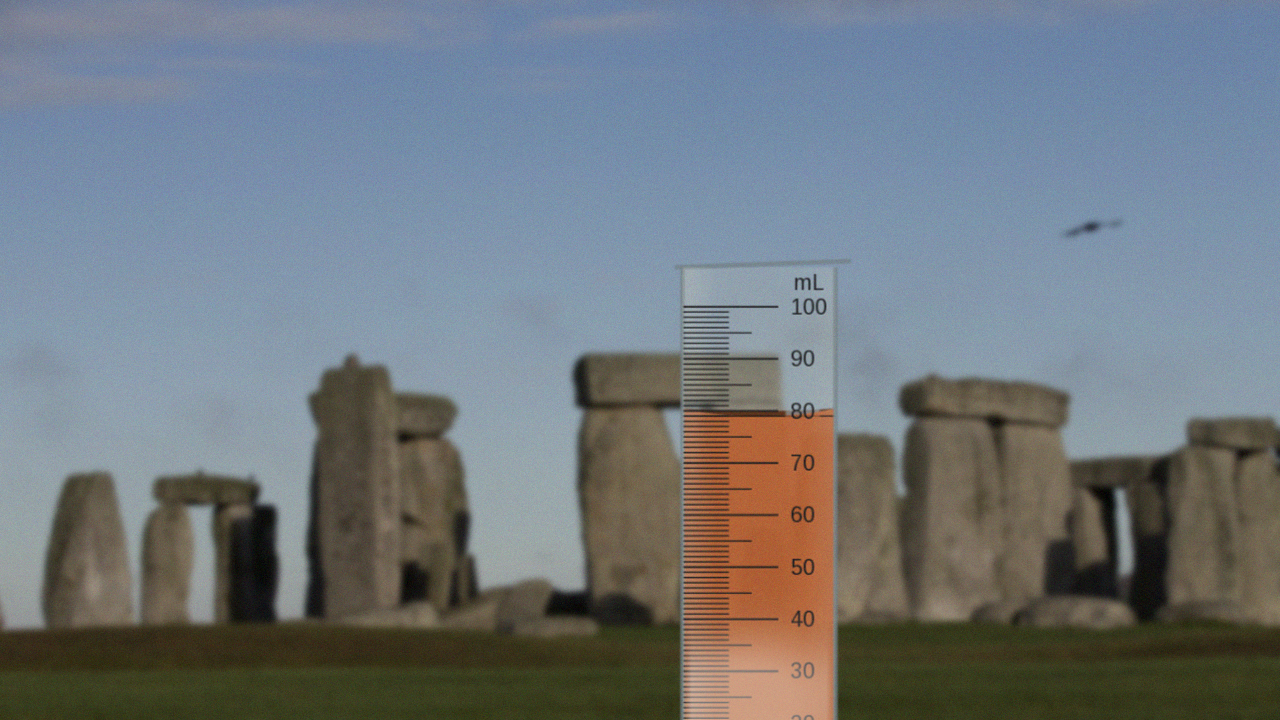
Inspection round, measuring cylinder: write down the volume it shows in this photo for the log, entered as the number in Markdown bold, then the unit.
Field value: **79** mL
